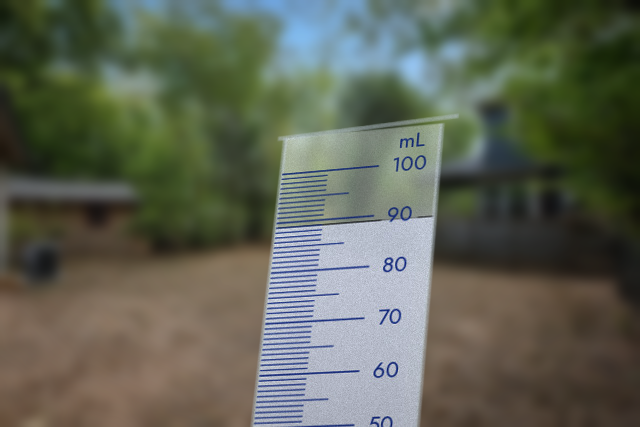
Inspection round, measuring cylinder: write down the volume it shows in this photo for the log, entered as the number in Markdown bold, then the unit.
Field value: **89** mL
